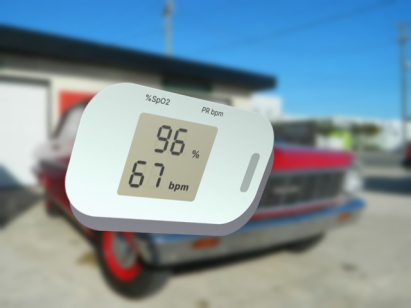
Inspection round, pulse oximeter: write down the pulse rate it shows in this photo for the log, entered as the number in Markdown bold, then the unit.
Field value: **67** bpm
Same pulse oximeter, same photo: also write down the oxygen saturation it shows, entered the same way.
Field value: **96** %
